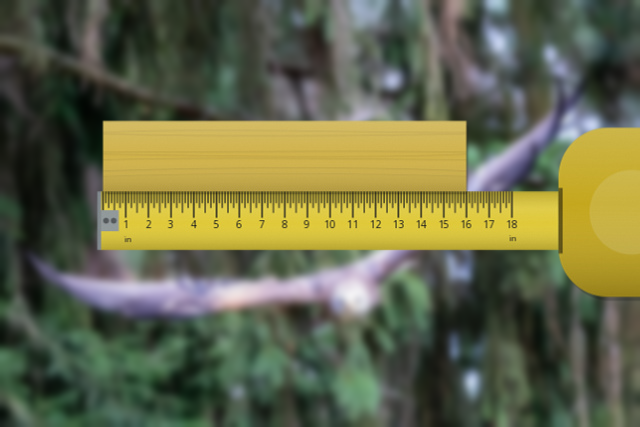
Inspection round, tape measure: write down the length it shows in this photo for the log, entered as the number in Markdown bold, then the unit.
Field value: **16** in
